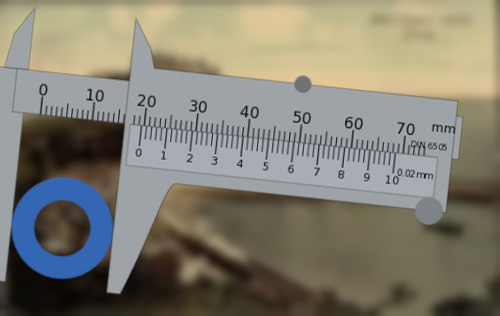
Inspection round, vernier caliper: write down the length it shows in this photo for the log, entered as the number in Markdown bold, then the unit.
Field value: **19.5** mm
